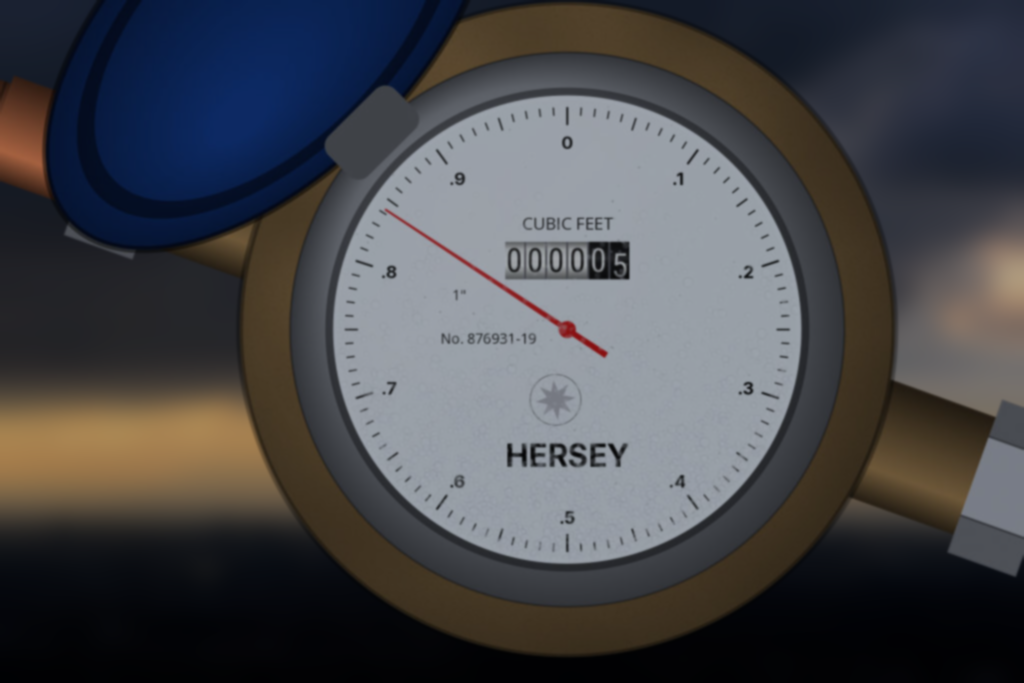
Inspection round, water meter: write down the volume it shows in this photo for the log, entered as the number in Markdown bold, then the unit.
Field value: **4.84** ft³
